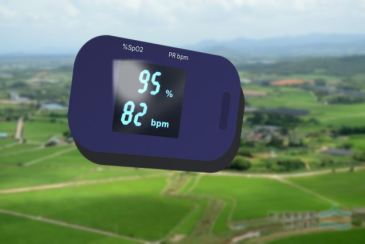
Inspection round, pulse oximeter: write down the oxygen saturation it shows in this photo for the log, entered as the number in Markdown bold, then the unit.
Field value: **95** %
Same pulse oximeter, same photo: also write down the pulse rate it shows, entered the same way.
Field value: **82** bpm
